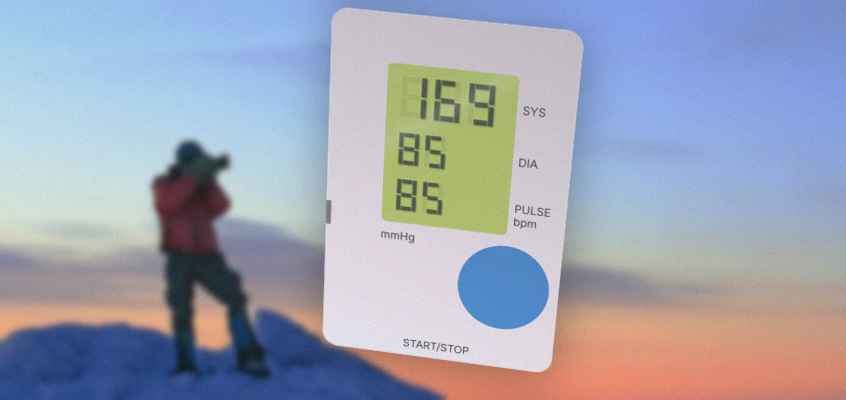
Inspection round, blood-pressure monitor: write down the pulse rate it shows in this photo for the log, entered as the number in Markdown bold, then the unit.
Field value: **85** bpm
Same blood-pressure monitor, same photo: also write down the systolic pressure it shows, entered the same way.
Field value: **169** mmHg
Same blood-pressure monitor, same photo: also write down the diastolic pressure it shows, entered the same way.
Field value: **85** mmHg
